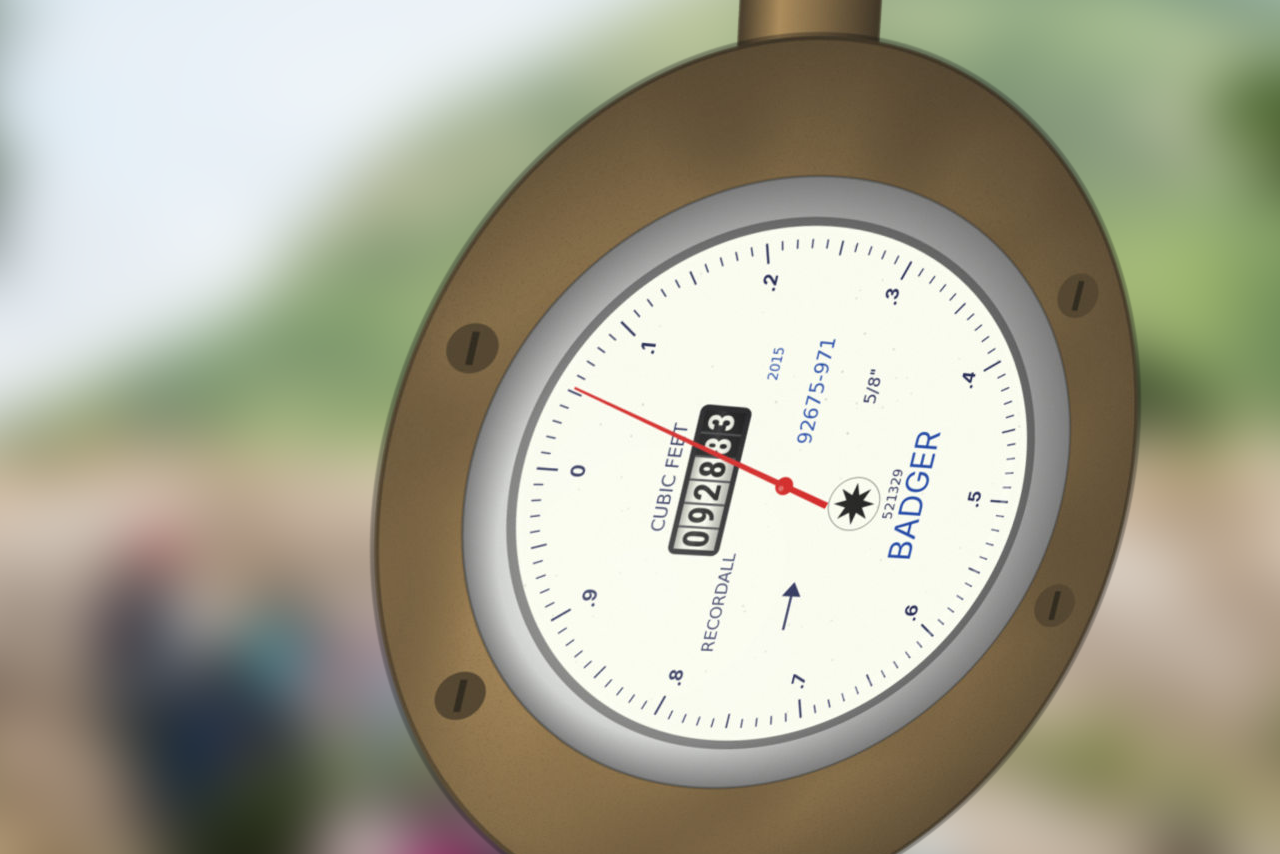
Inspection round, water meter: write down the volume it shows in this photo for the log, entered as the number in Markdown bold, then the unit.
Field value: **92883.05** ft³
